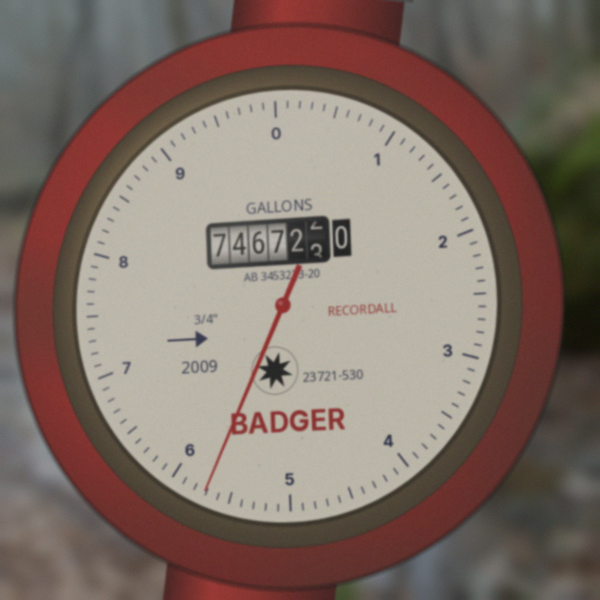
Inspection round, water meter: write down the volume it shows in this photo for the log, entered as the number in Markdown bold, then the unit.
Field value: **7467225.7** gal
